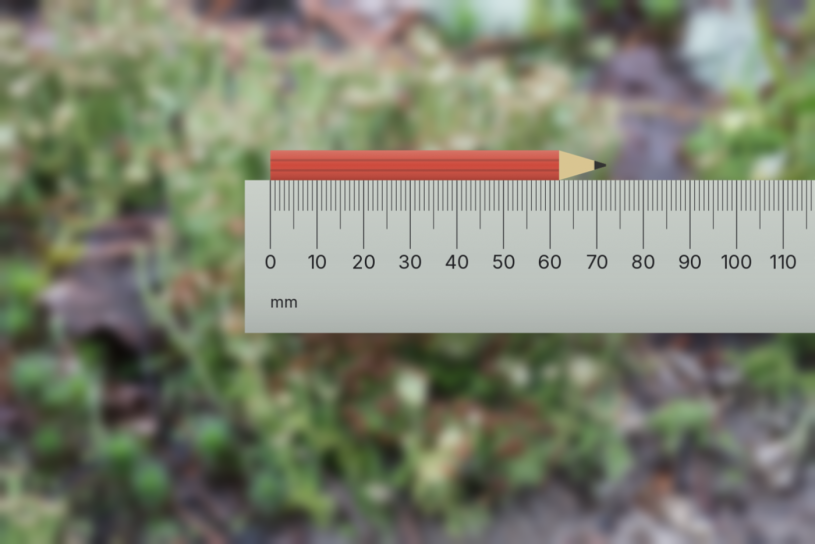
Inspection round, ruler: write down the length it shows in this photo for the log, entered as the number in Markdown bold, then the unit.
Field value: **72** mm
